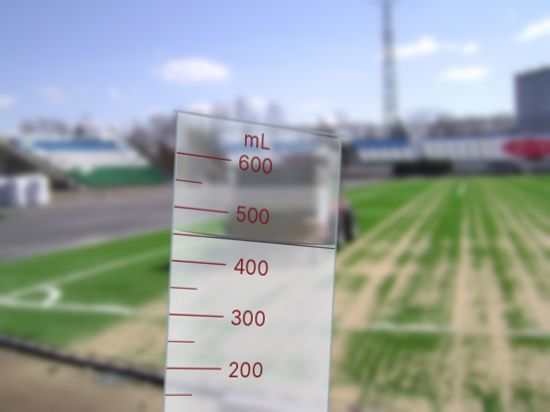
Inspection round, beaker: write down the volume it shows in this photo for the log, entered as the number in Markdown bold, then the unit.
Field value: **450** mL
